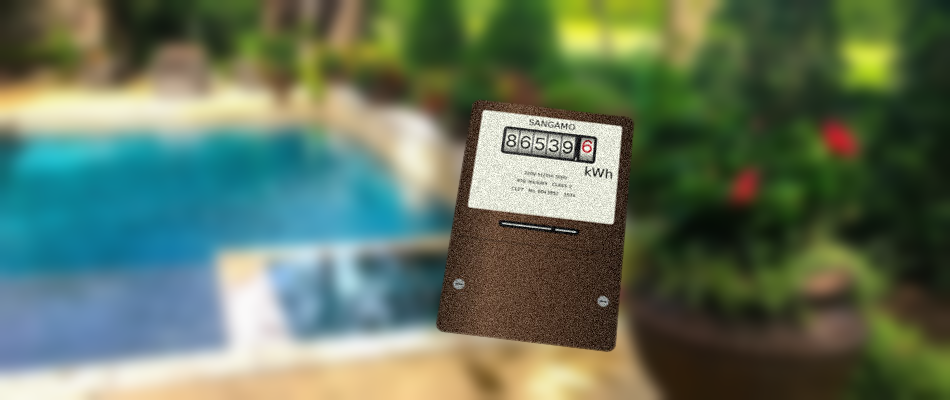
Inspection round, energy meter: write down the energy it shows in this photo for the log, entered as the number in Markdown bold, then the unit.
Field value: **86539.6** kWh
